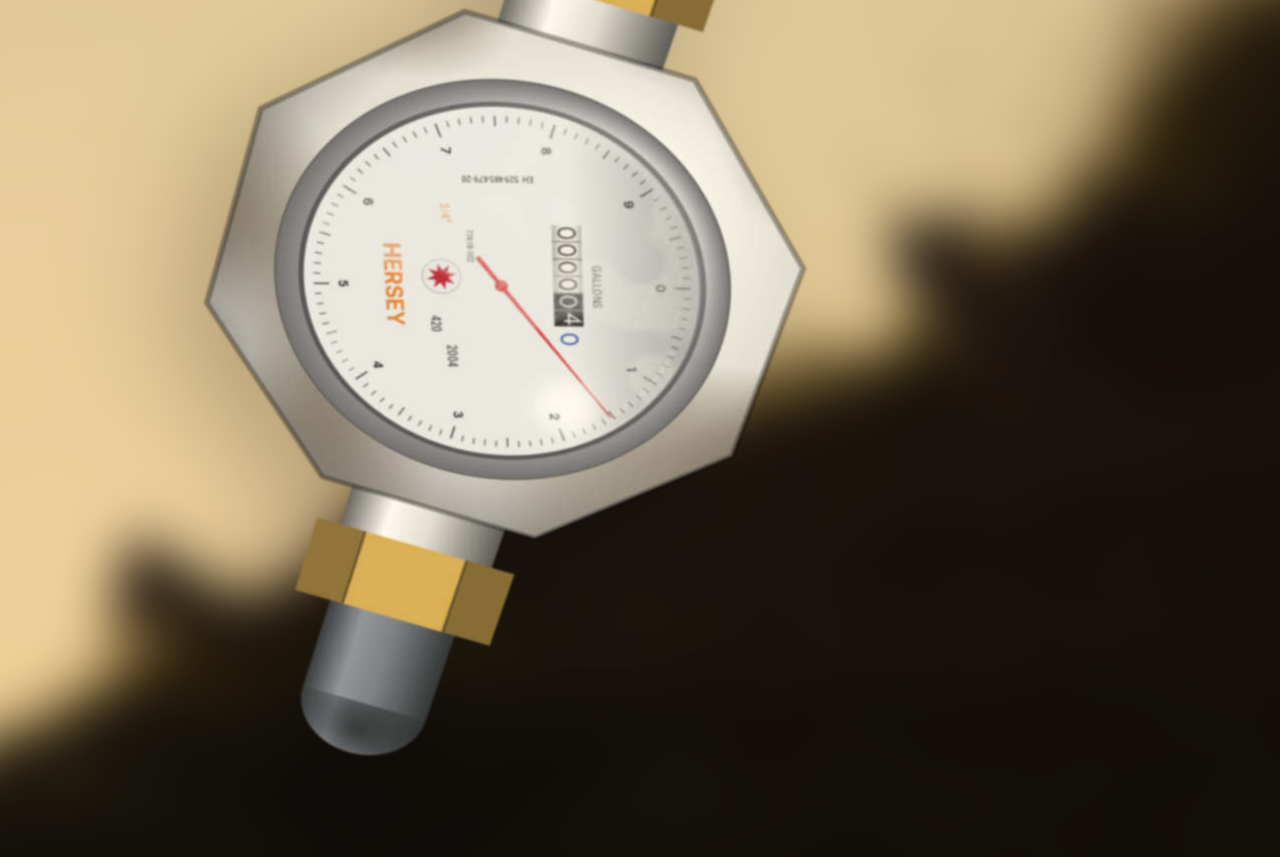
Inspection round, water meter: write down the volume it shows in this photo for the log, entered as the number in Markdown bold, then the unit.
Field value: **41.5** gal
